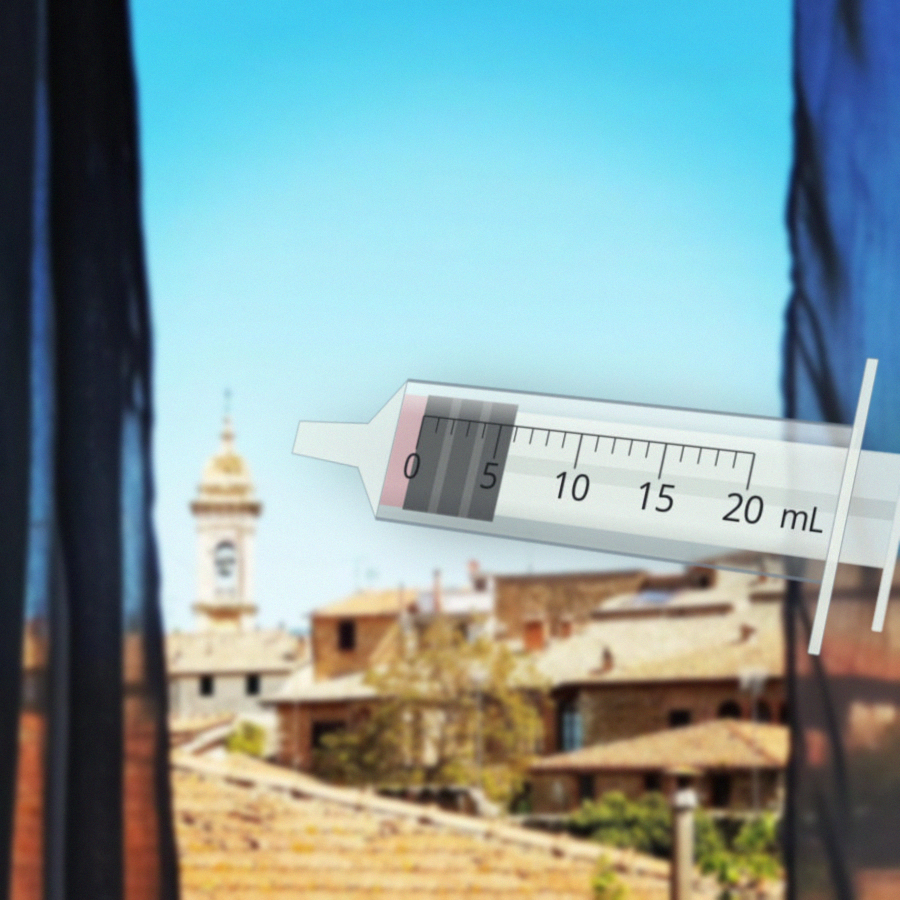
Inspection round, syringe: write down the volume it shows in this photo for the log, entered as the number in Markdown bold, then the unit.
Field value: **0** mL
